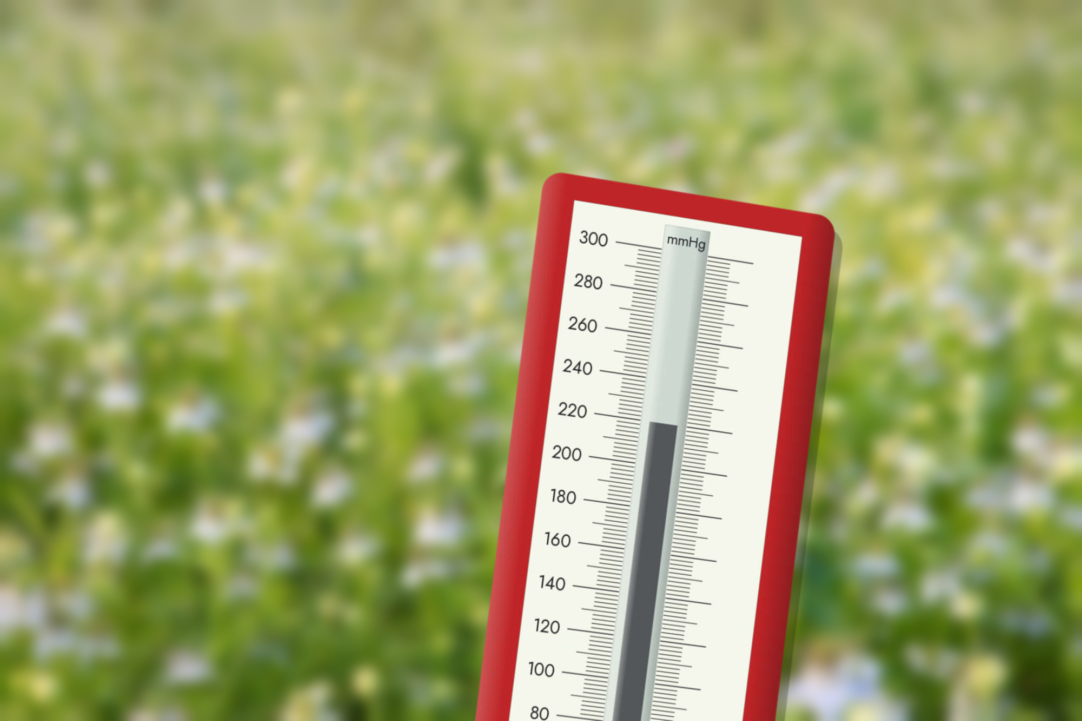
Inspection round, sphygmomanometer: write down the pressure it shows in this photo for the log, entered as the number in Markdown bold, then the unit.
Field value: **220** mmHg
